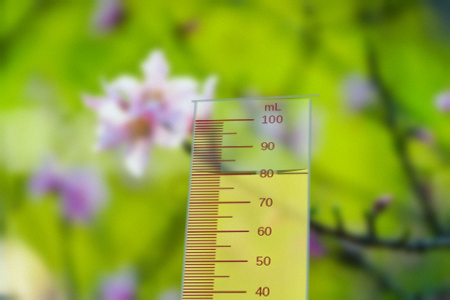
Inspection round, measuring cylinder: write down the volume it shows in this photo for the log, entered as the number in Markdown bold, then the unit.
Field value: **80** mL
